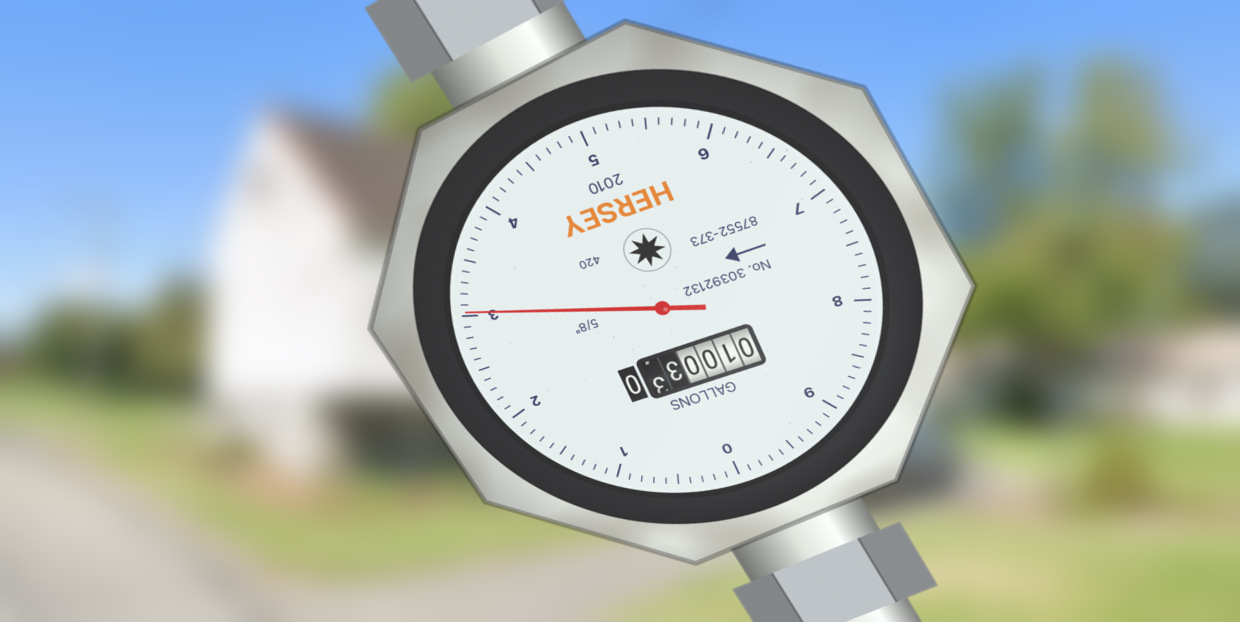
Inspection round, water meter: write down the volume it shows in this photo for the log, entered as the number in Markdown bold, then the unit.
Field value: **100333.0** gal
